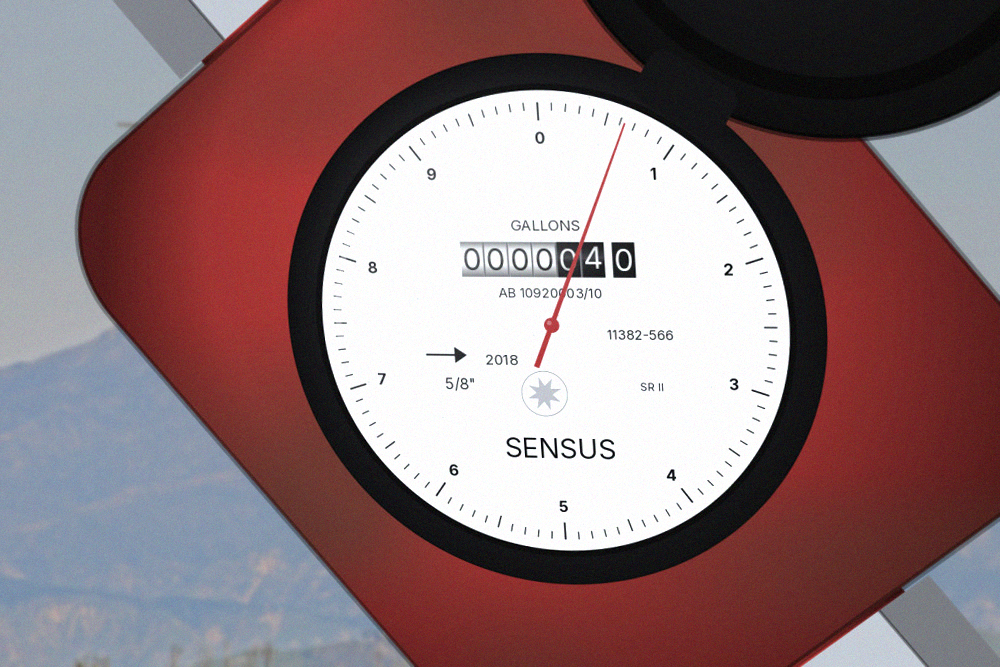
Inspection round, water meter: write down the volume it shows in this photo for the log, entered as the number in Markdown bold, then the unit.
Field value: **40.6** gal
